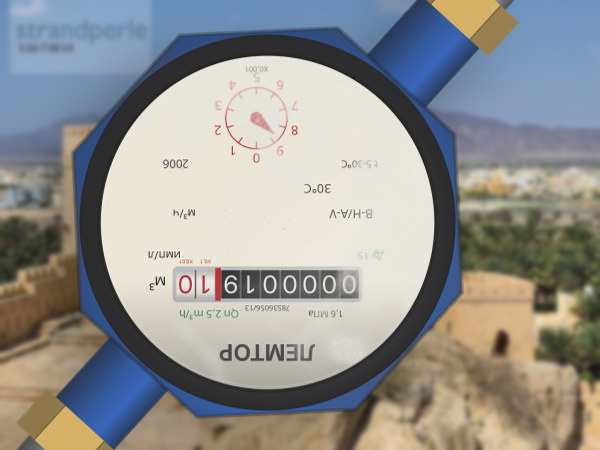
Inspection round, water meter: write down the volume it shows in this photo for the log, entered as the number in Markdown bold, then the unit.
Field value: **19.108** m³
